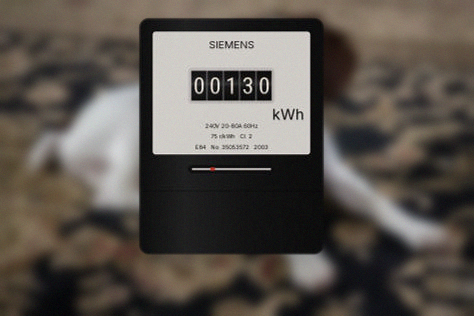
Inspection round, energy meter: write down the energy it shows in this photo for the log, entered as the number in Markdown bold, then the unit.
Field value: **130** kWh
